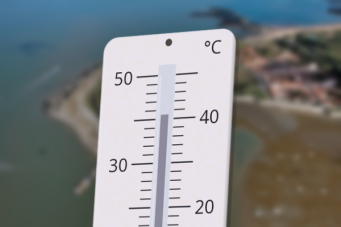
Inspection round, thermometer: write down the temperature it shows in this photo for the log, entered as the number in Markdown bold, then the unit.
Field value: **41** °C
